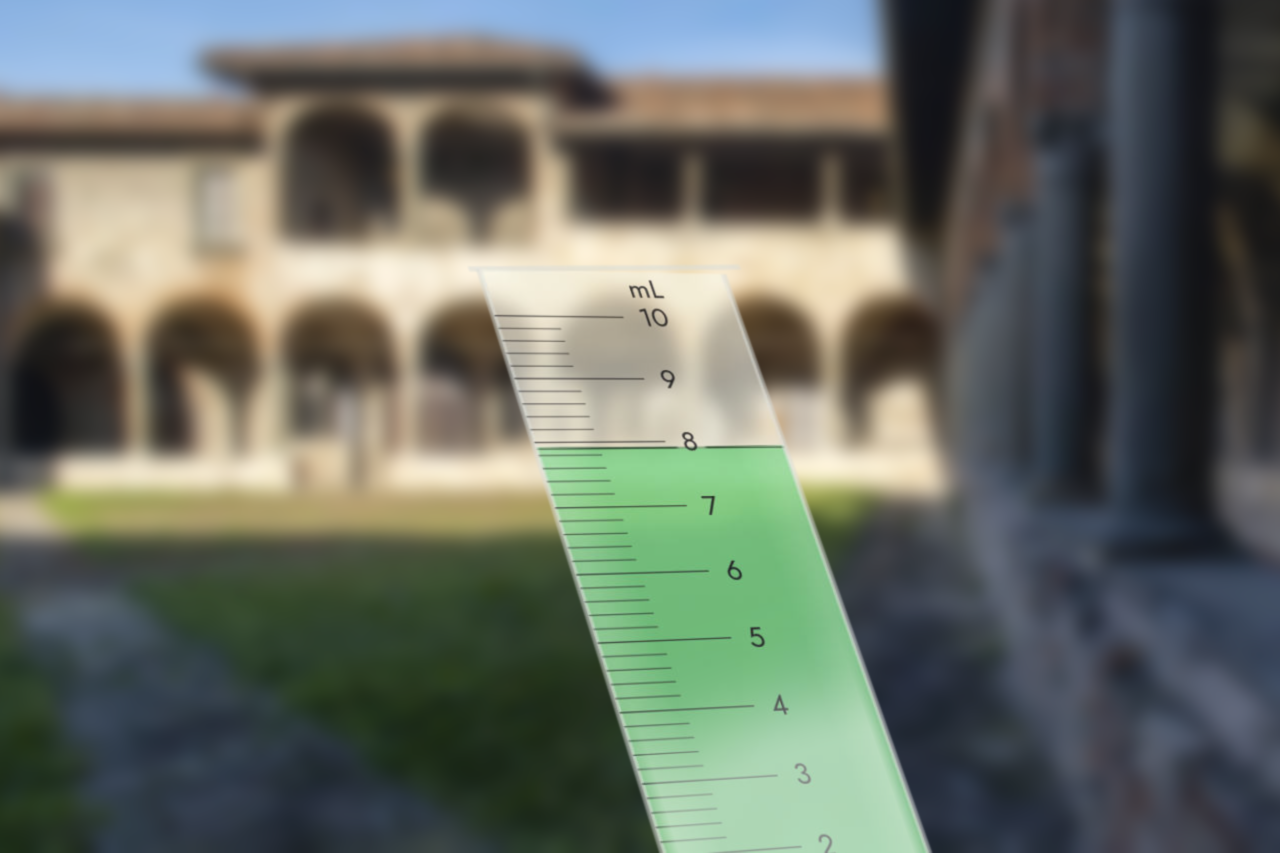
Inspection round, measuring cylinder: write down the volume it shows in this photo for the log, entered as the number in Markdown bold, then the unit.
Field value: **7.9** mL
